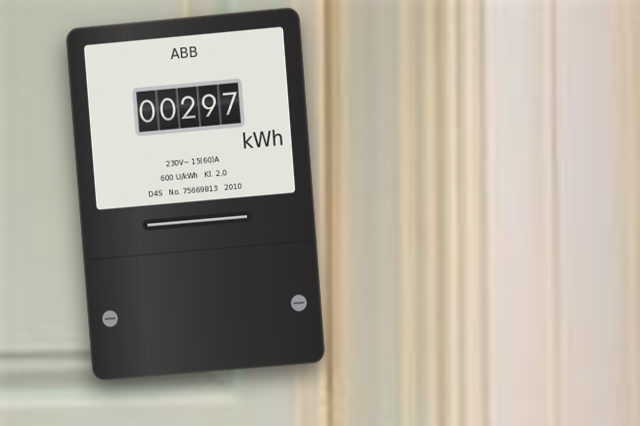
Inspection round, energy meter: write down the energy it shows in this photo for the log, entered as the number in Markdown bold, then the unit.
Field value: **297** kWh
